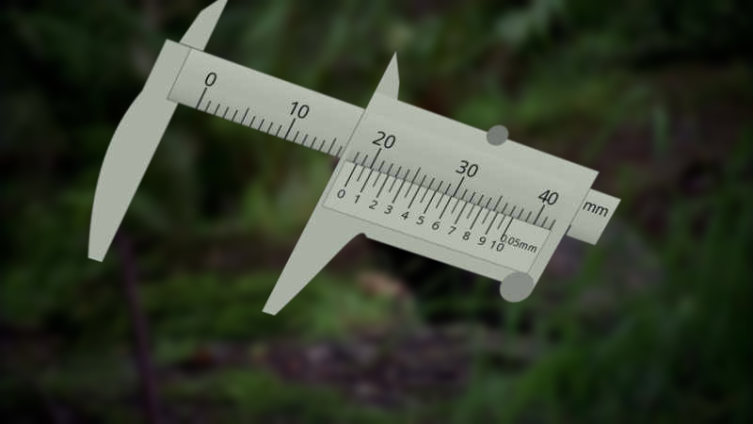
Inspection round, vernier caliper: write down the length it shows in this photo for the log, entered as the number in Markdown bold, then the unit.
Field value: **18.4** mm
